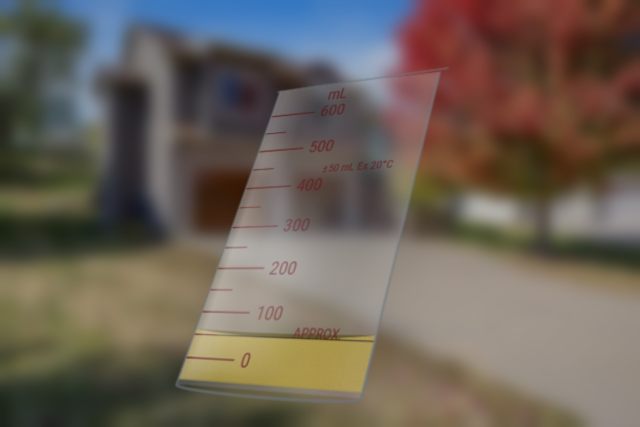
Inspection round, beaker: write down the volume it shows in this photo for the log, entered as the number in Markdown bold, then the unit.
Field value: **50** mL
